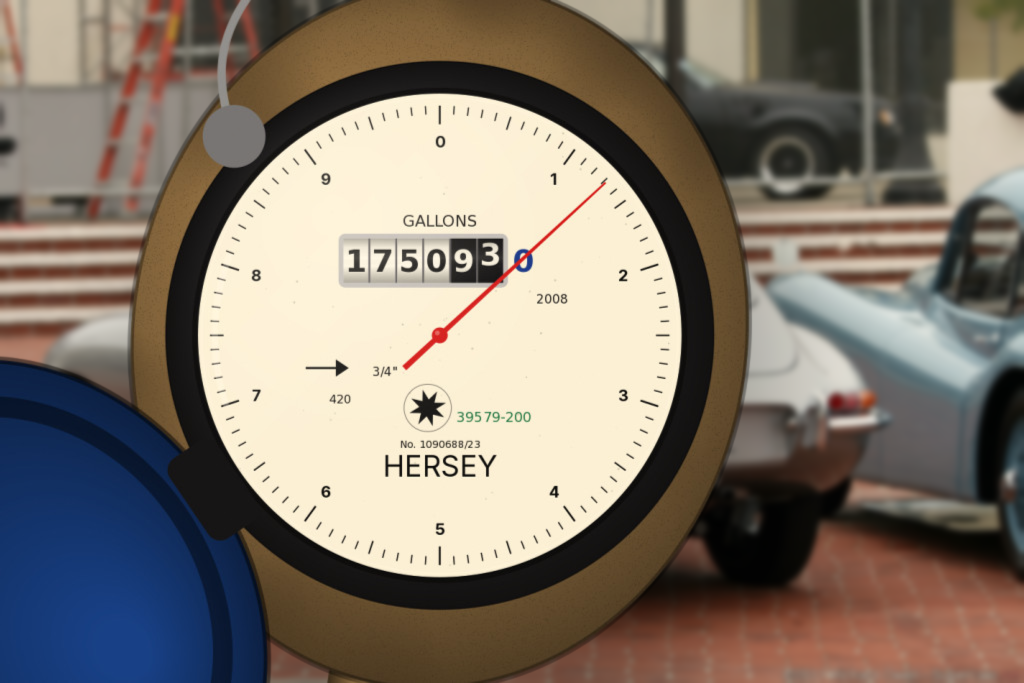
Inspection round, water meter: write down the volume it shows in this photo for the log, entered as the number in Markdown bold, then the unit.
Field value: **1750931.3** gal
